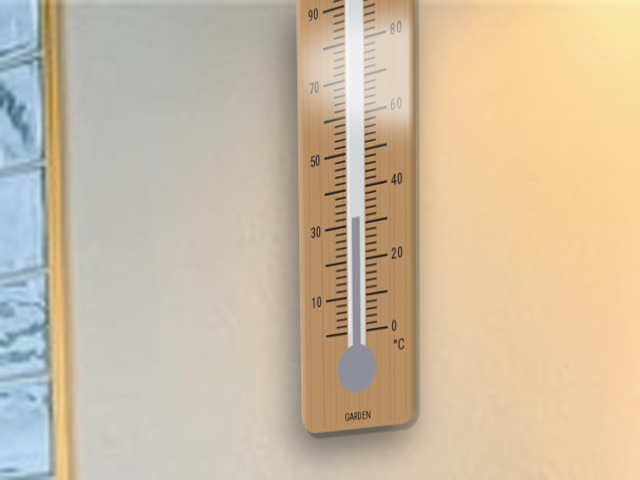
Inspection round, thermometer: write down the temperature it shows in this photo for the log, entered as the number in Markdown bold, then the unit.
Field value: **32** °C
